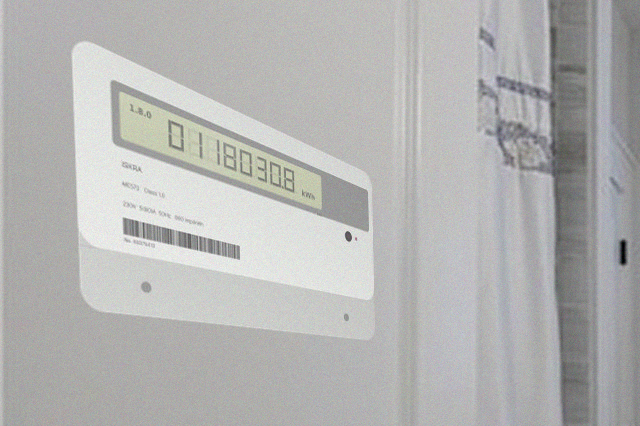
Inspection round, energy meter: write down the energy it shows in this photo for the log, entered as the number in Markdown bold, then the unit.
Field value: **118030.8** kWh
